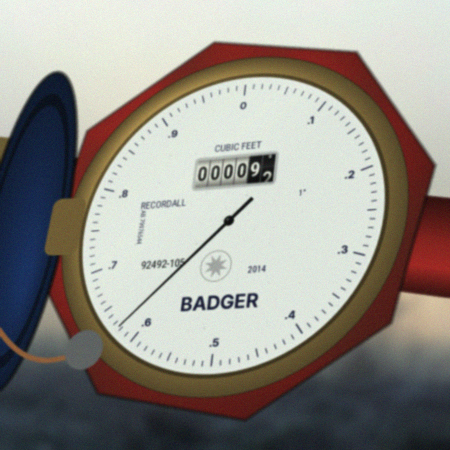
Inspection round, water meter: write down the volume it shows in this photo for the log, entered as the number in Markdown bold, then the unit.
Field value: **91.62** ft³
